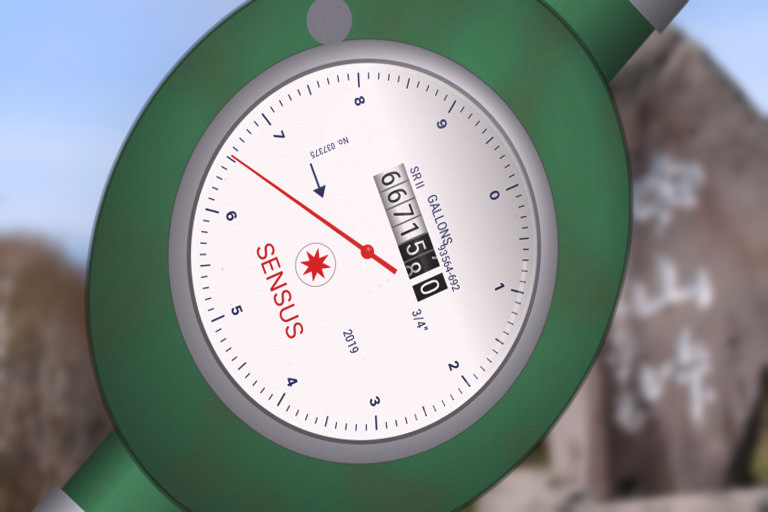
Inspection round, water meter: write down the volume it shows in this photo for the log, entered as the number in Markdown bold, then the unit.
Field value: **6671576.5** gal
